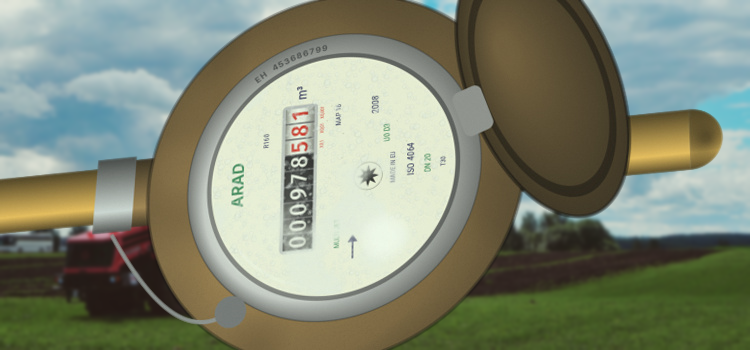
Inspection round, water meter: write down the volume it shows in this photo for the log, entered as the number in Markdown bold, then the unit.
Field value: **978.581** m³
